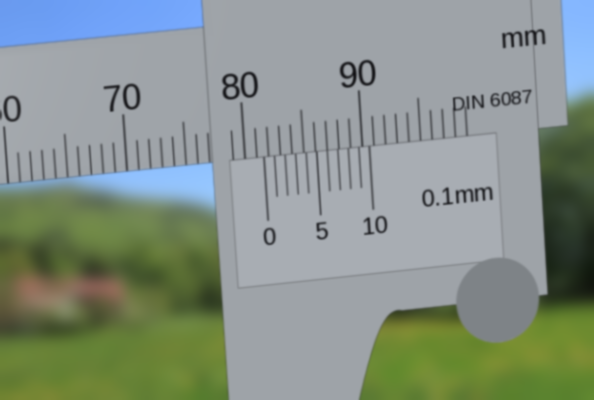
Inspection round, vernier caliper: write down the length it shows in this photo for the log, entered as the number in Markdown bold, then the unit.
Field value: **81.6** mm
